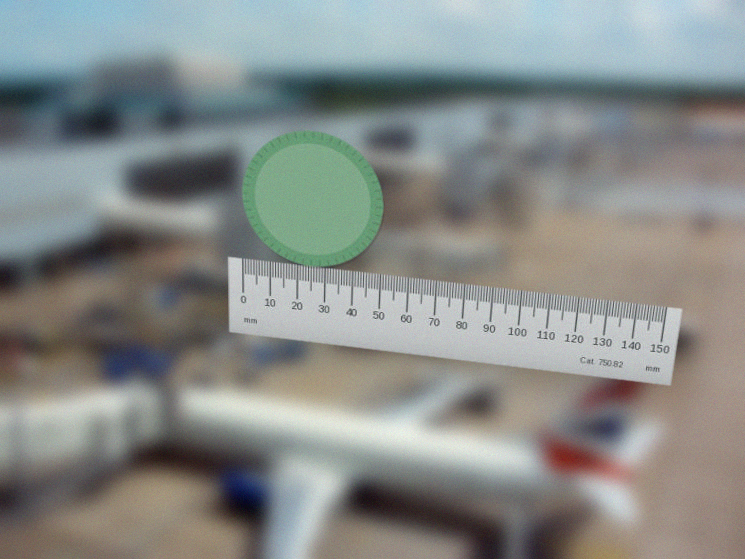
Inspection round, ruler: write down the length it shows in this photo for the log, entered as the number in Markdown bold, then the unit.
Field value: **50** mm
